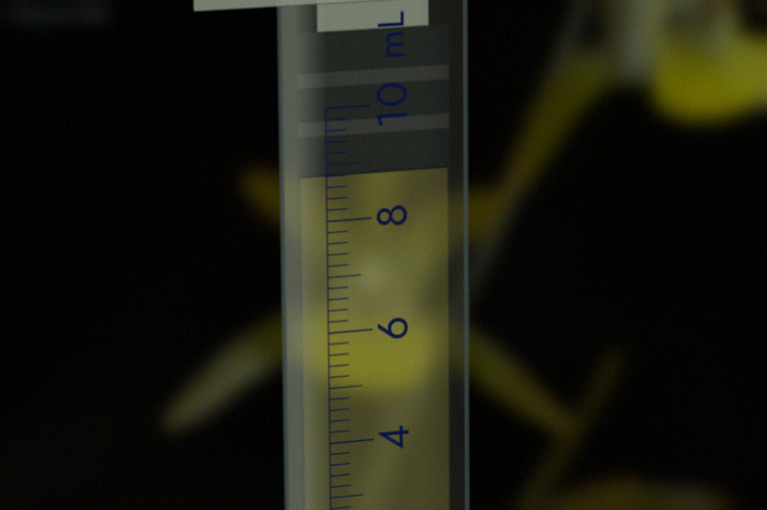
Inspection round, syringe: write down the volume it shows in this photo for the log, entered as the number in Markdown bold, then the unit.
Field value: **8.8** mL
